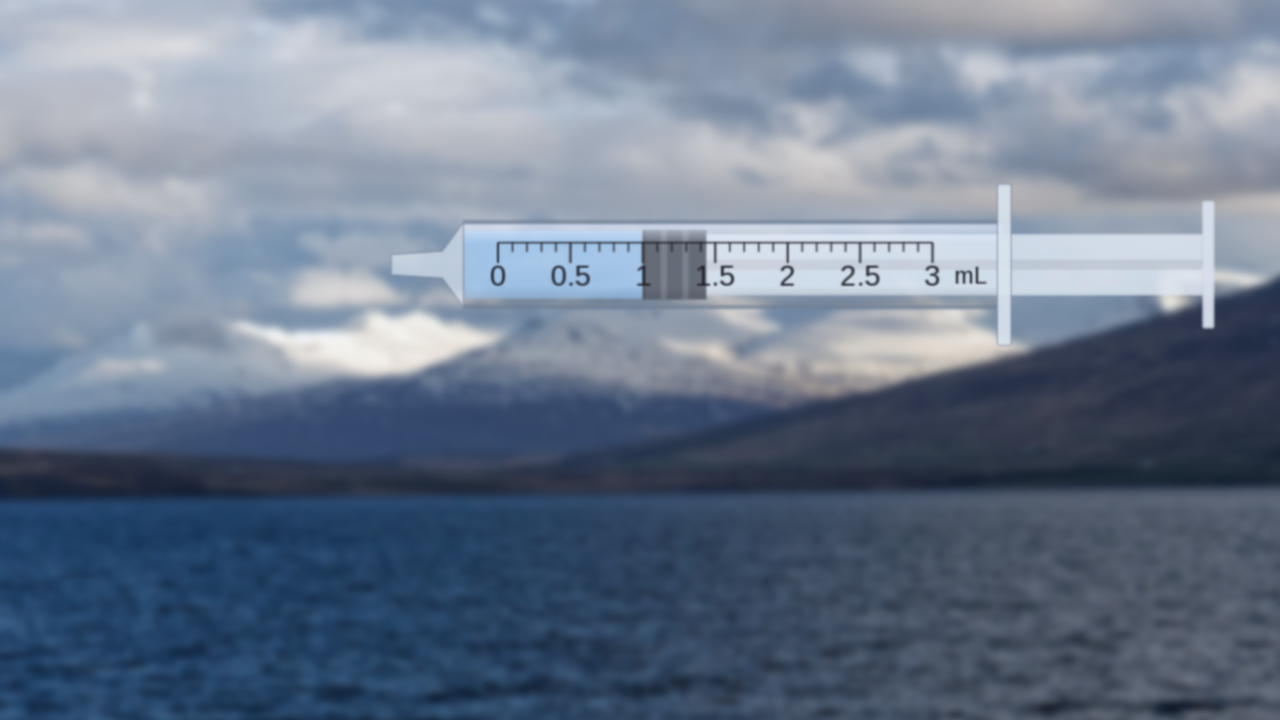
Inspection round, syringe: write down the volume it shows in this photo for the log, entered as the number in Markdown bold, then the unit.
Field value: **1** mL
